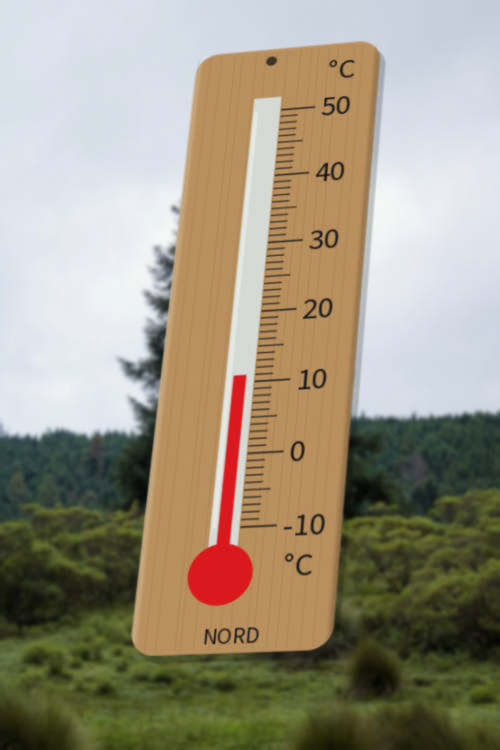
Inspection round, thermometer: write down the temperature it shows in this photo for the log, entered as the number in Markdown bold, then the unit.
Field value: **11** °C
